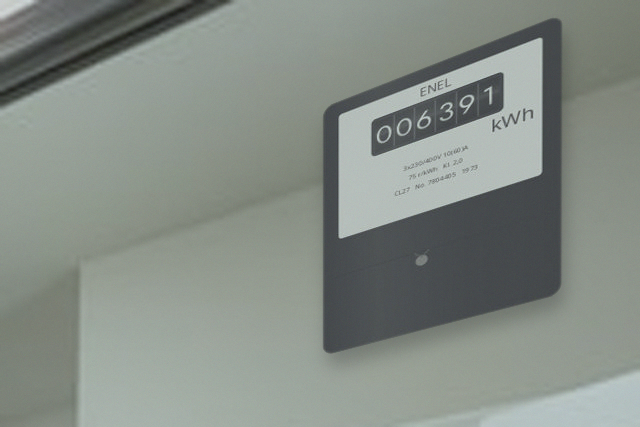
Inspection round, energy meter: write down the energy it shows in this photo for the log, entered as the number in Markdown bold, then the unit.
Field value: **6391** kWh
